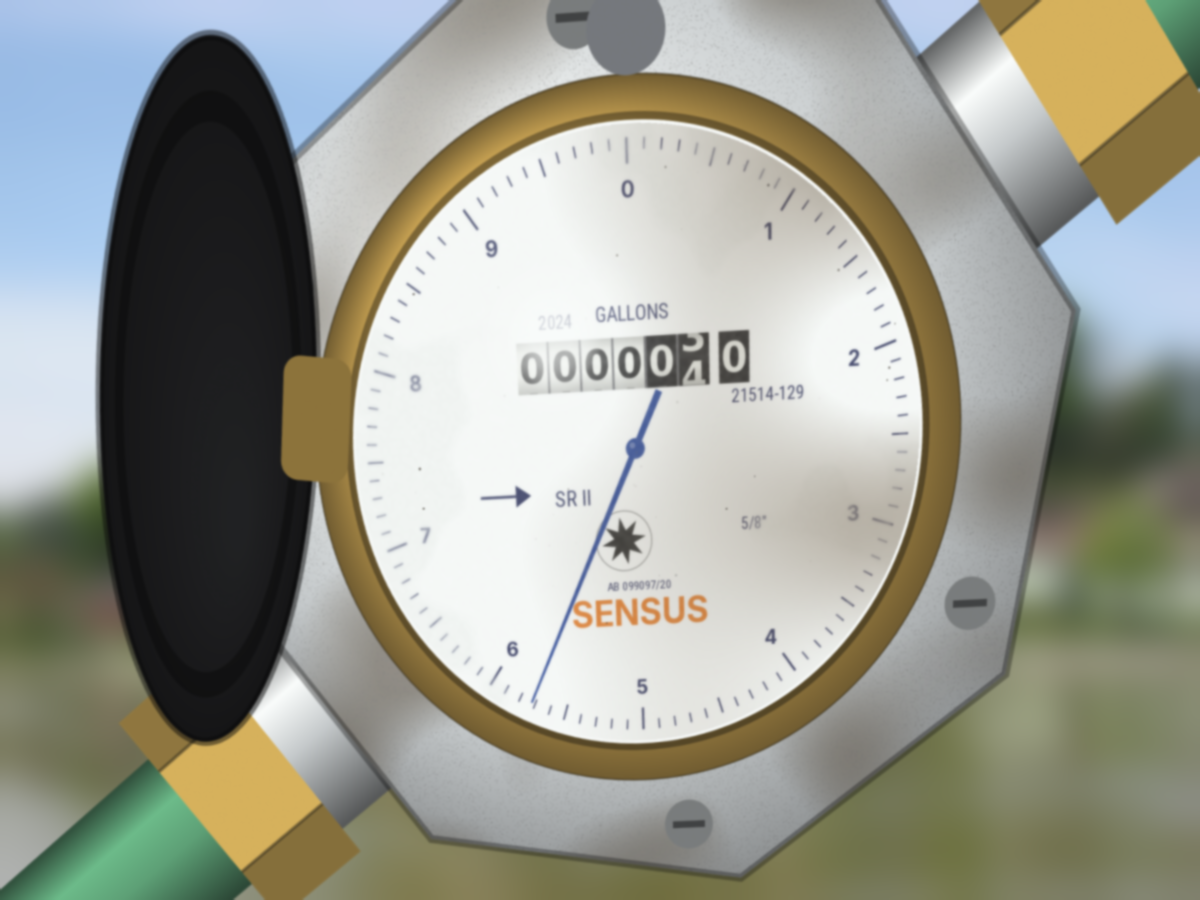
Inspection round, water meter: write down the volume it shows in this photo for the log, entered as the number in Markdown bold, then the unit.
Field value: **35.7** gal
